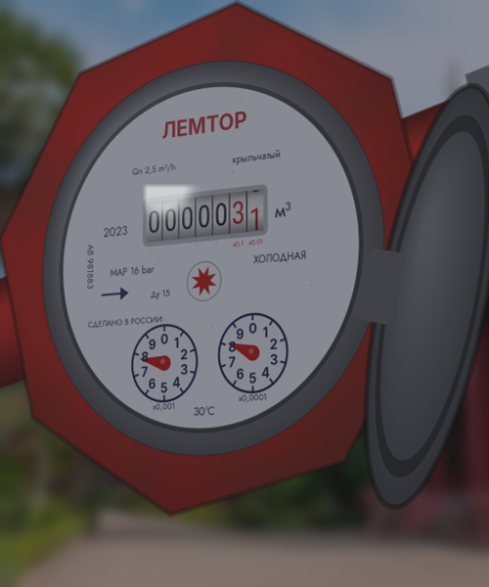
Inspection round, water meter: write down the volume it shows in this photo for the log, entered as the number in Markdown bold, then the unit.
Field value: **0.3078** m³
